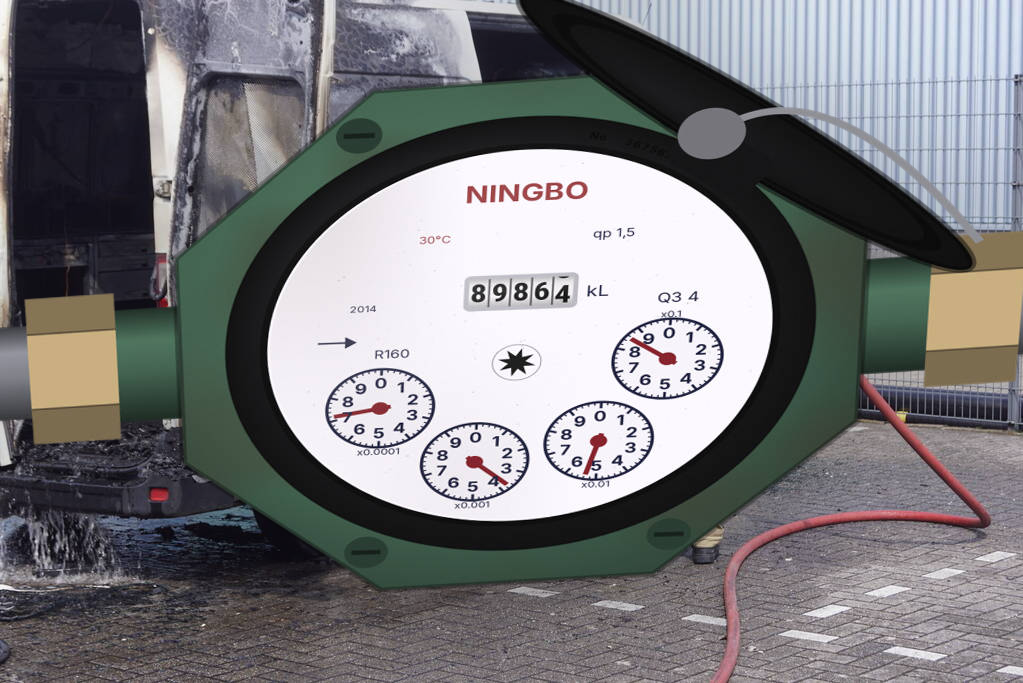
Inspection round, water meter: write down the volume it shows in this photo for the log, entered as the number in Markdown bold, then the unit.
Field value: **89863.8537** kL
